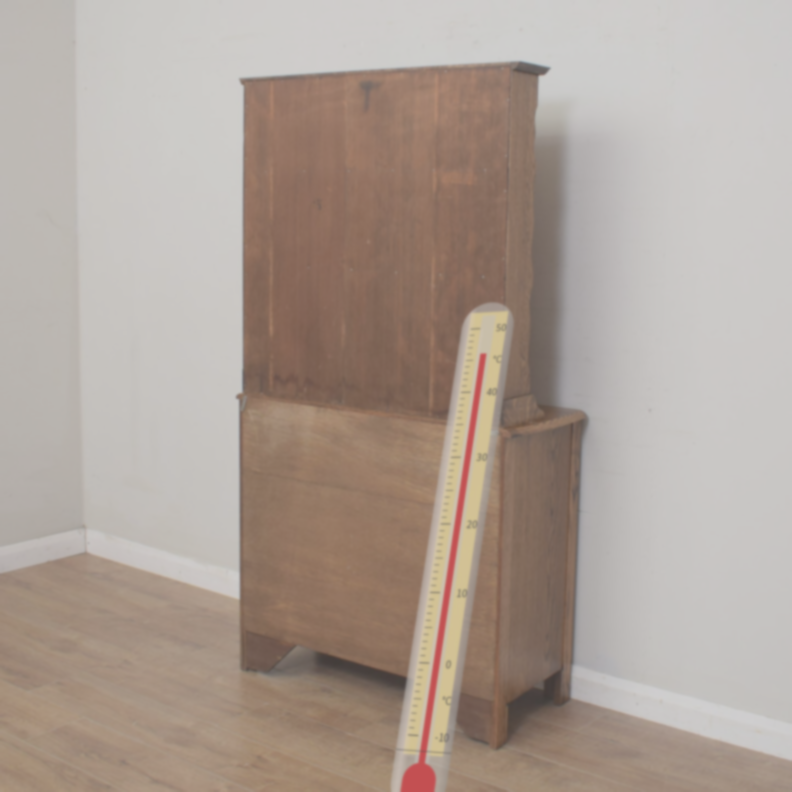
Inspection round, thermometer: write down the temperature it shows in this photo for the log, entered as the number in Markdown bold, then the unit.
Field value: **46** °C
